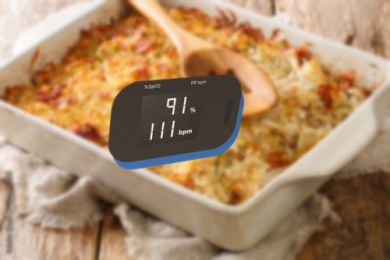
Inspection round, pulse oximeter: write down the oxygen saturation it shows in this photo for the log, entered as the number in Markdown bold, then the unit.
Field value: **91** %
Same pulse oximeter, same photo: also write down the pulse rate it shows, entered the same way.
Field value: **111** bpm
